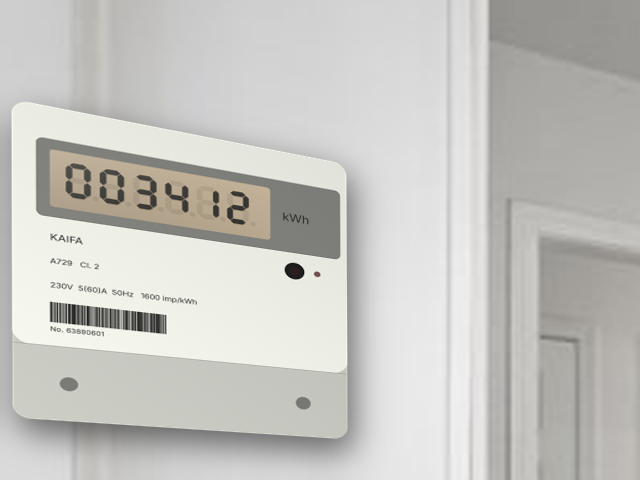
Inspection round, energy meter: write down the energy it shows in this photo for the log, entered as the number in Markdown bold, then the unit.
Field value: **3412** kWh
